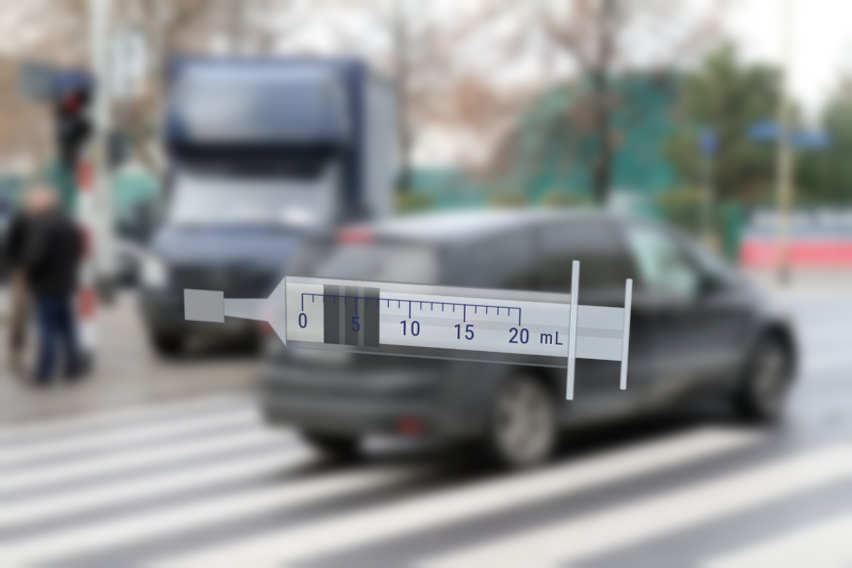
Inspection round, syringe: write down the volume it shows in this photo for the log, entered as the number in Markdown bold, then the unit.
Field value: **2** mL
